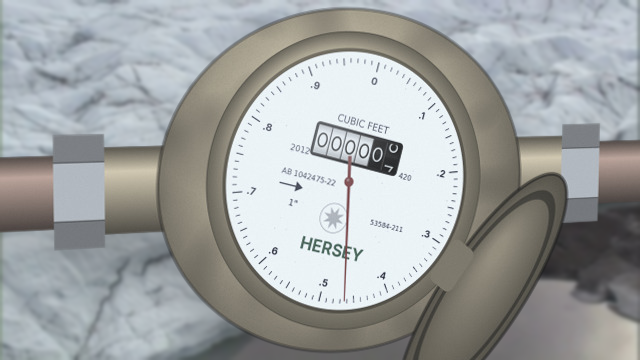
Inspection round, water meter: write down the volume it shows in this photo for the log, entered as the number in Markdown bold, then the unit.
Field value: **6.46** ft³
